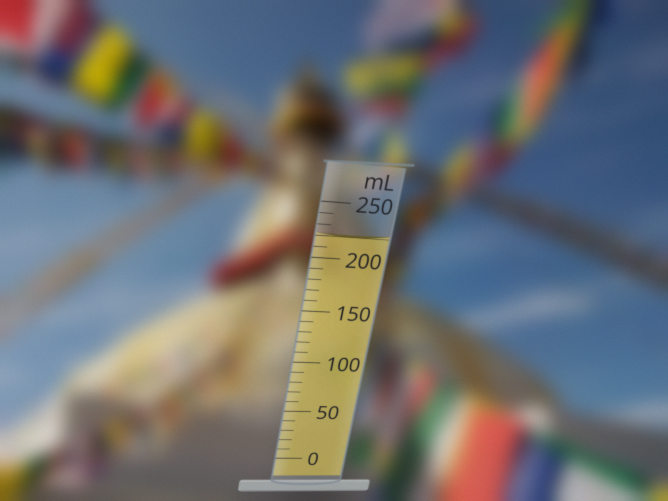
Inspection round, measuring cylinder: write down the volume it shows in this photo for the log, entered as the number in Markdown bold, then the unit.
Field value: **220** mL
